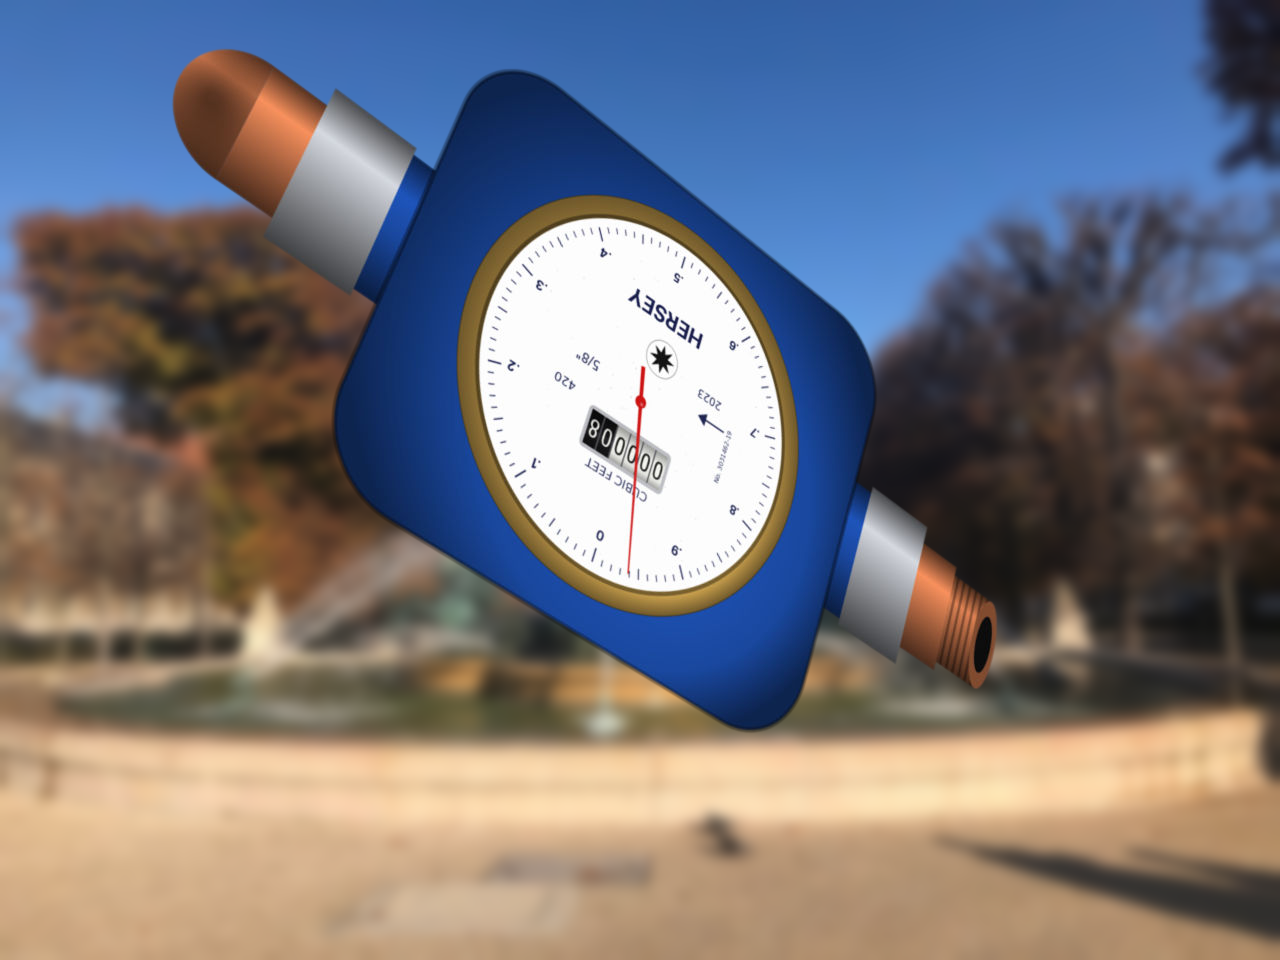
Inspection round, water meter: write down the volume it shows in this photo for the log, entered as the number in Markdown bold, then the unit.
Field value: **7.96** ft³
